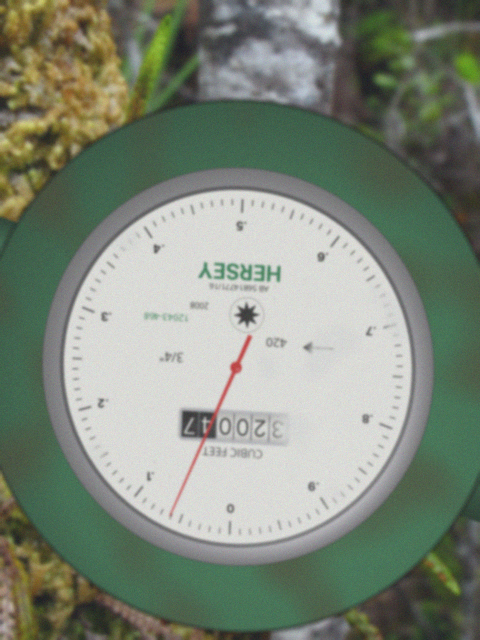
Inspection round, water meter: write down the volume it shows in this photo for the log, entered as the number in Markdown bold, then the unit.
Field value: **320047.06** ft³
